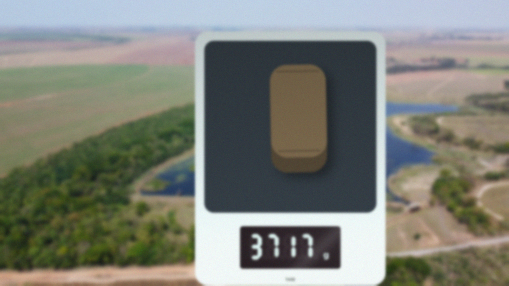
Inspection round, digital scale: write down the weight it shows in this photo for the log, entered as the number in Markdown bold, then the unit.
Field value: **3717** g
